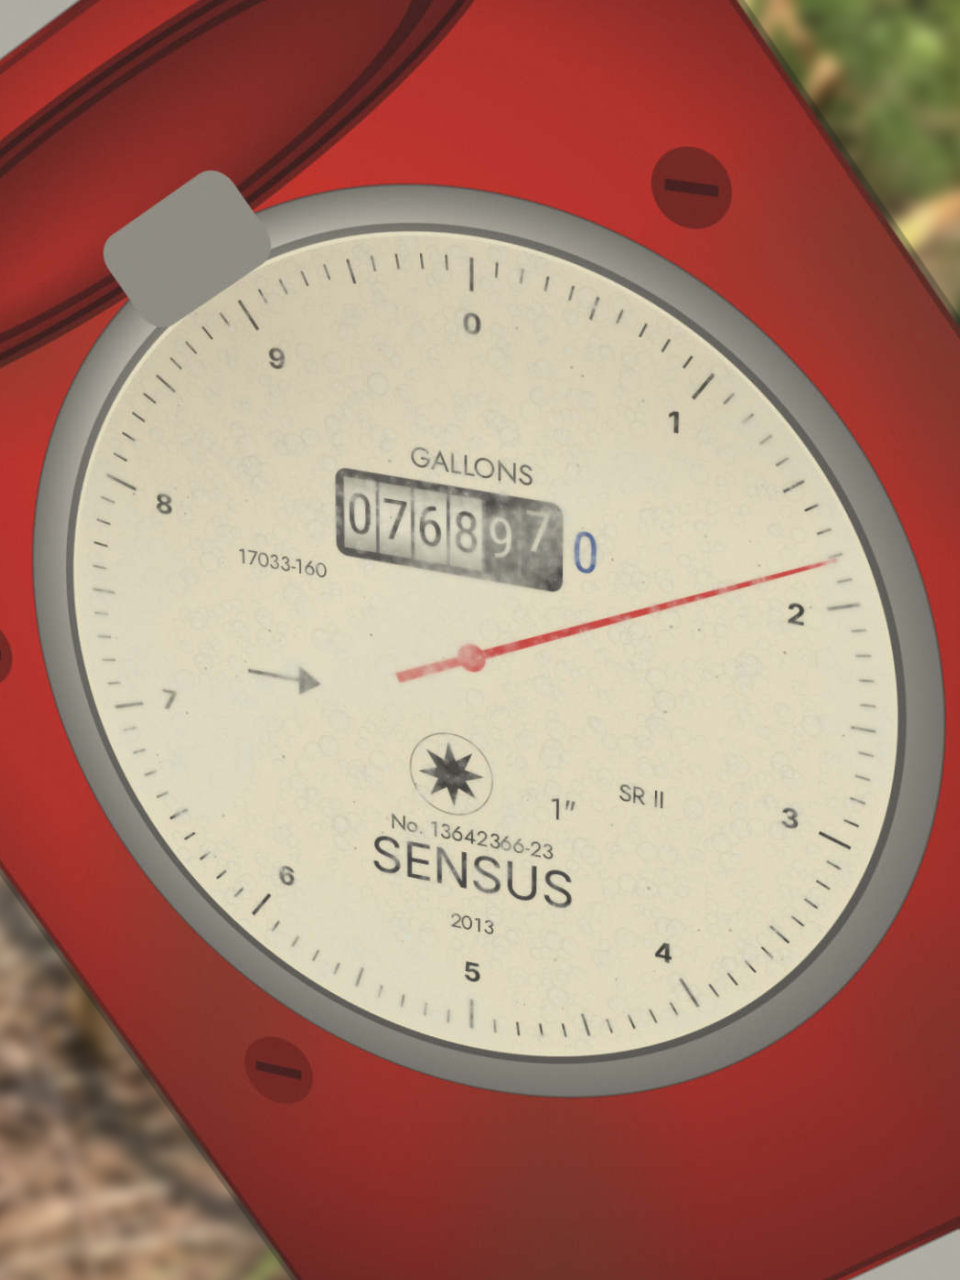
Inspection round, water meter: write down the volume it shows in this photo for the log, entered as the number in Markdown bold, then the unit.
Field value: **768971.8** gal
